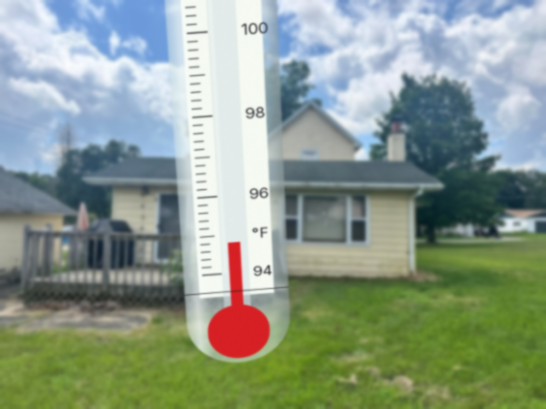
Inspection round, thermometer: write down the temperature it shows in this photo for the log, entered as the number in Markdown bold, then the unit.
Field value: **94.8** °F
